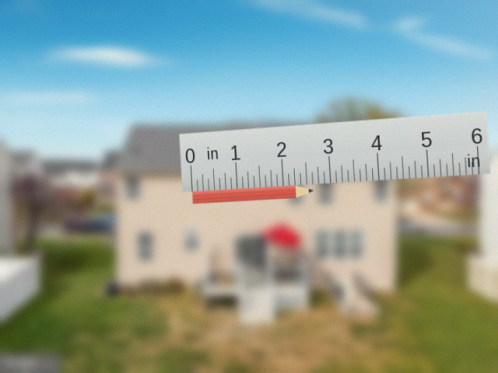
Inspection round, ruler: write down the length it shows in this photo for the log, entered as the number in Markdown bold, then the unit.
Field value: **2.625** in
